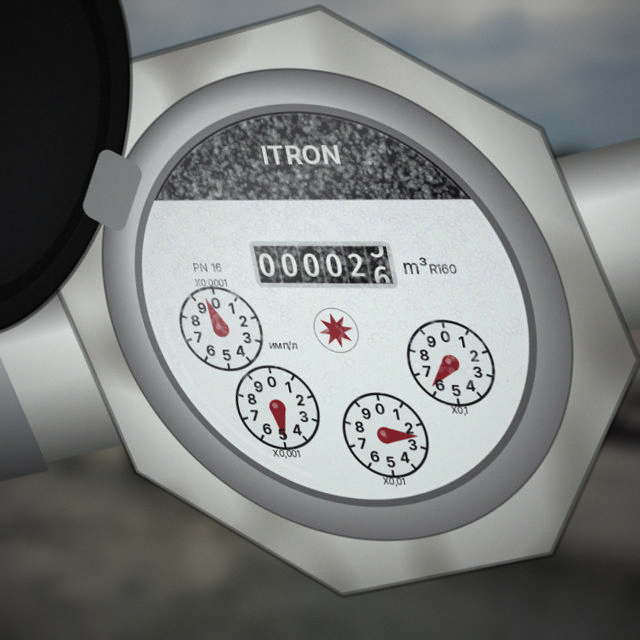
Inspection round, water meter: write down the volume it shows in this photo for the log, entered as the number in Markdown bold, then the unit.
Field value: **25.6249** m³
